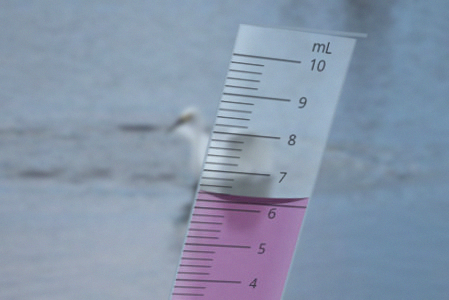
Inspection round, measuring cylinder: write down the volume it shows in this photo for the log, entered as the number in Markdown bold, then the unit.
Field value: **6.2** mL
